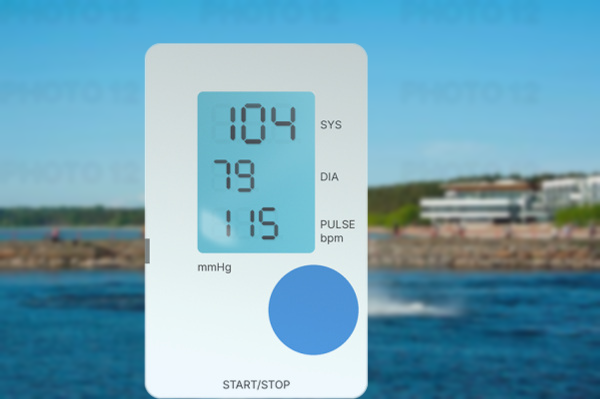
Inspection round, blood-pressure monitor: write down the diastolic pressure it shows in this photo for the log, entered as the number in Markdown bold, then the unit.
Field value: **79** mmHg
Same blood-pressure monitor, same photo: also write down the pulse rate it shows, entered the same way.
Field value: **115** bpm
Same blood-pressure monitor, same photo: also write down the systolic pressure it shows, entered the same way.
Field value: **104** mmHg
